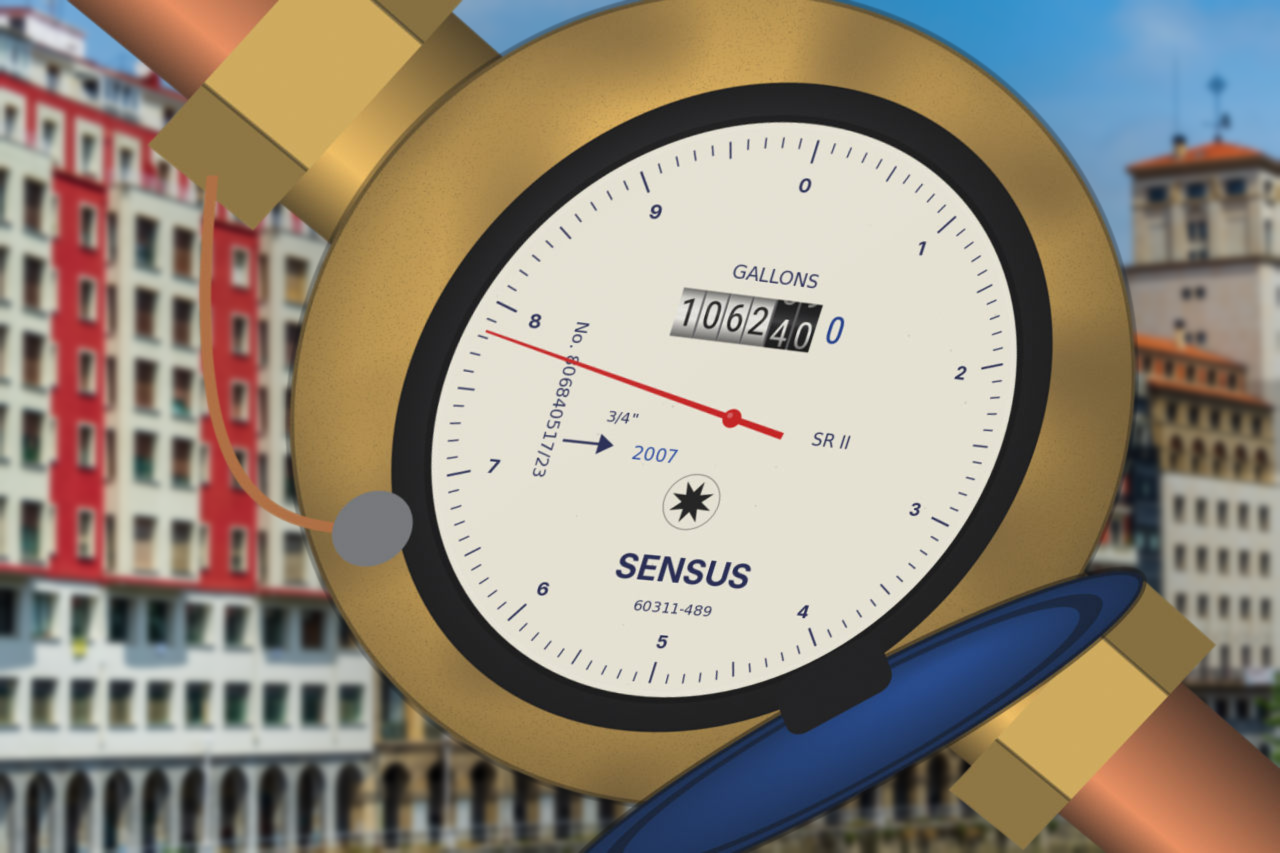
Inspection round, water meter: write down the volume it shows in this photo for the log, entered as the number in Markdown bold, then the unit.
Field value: **1062397.8** gal
